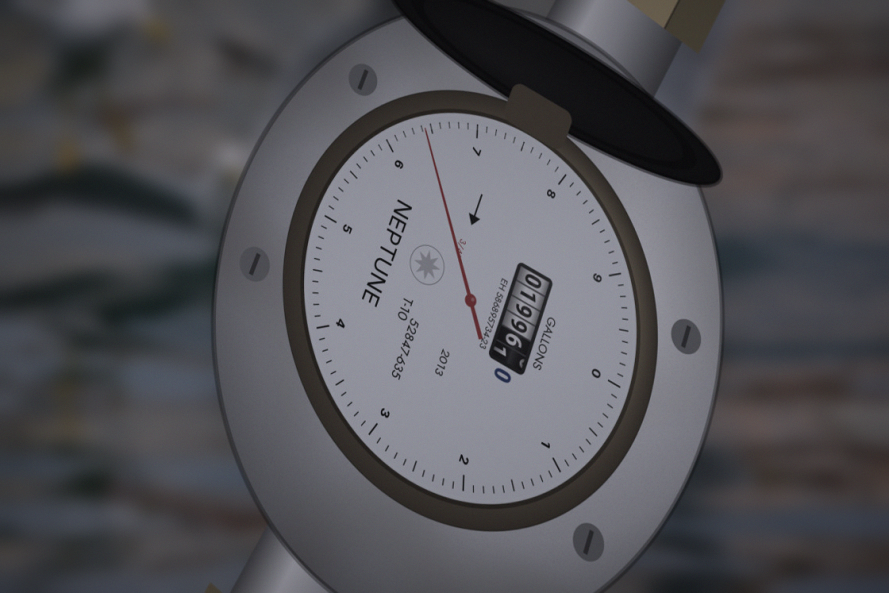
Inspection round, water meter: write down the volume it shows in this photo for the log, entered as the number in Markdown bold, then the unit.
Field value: **199606.4** gal
